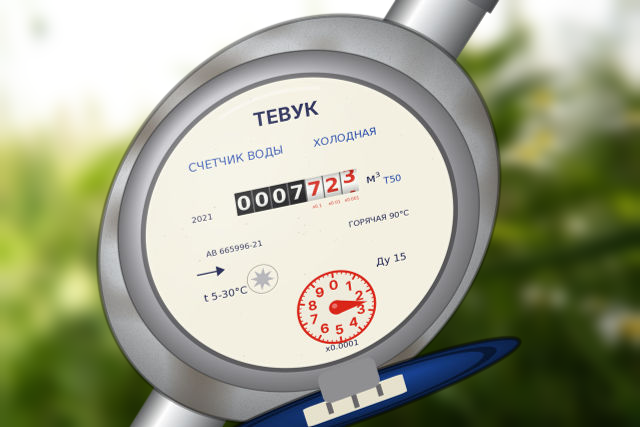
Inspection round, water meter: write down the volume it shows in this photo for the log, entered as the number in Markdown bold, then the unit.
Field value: **7.7232** m³
